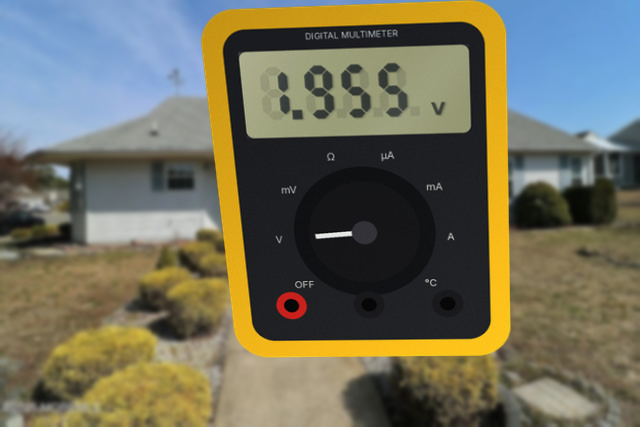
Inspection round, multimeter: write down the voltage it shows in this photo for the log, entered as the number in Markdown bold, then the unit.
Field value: **1.955** V
